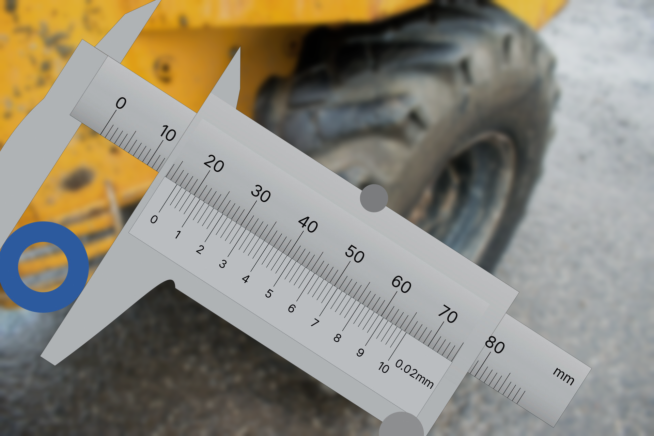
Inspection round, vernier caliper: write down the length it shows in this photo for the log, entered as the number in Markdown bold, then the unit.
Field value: **16.4** mm
